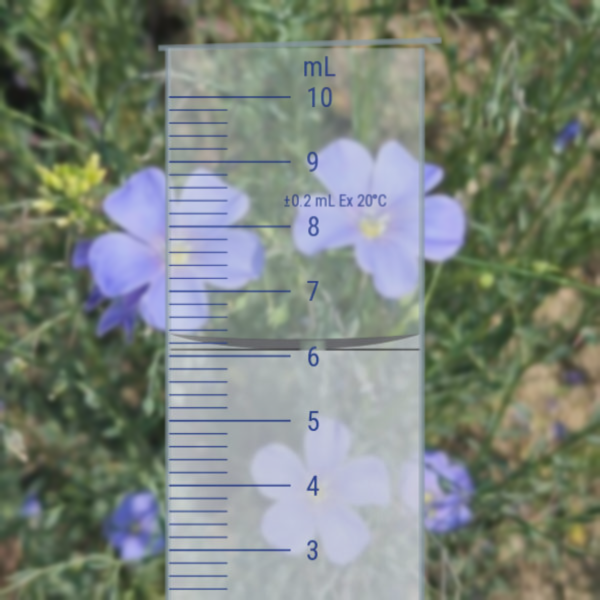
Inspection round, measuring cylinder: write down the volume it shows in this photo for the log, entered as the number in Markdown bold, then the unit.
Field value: **6.1** mL
